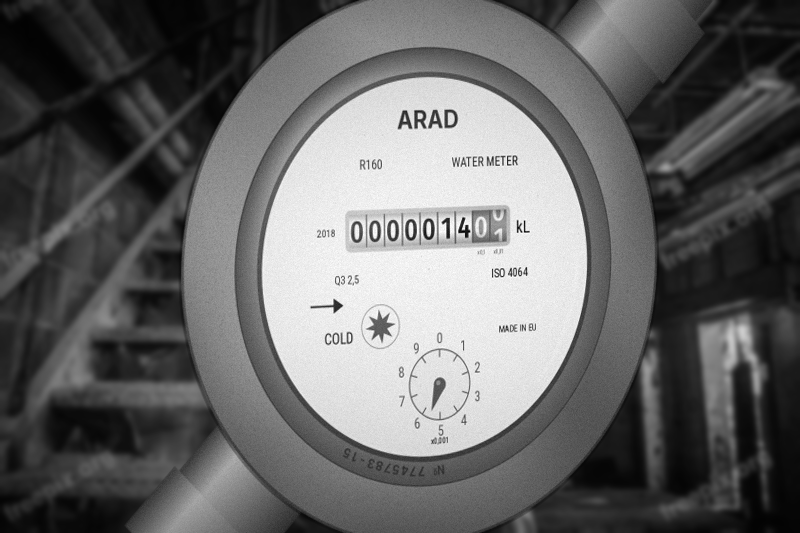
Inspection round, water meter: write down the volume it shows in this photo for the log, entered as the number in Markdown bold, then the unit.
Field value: **14.005** kL
